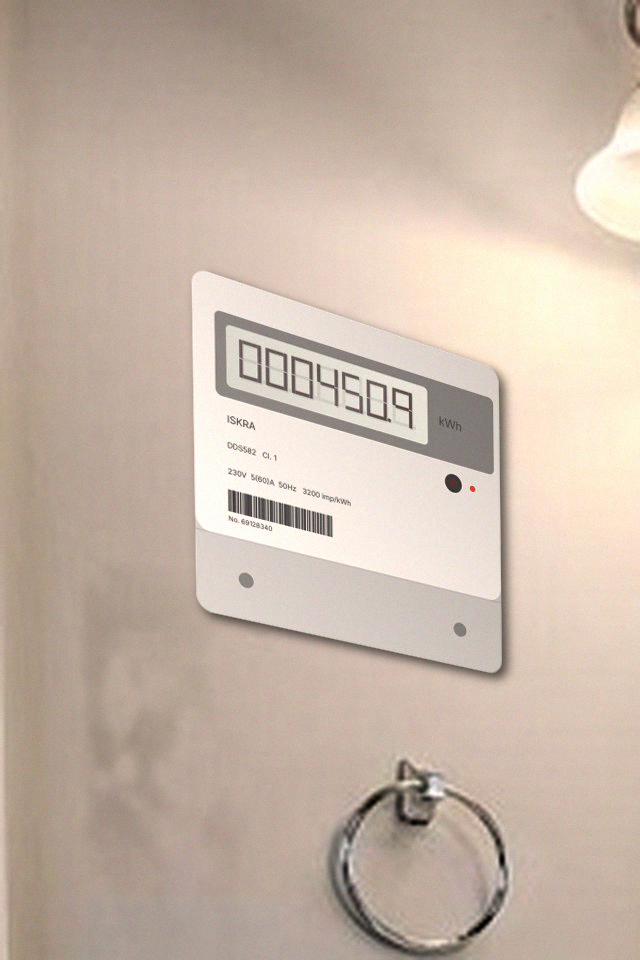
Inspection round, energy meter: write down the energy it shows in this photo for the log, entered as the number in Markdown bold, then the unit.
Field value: **450.9** kWh
